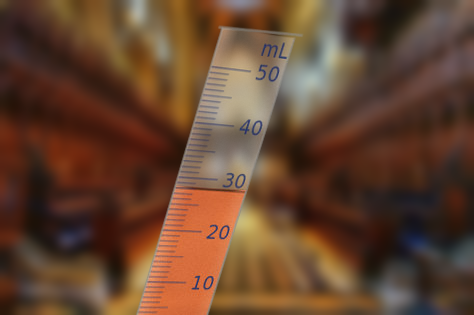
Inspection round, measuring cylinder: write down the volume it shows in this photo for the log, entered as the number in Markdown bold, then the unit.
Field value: **28** mL
